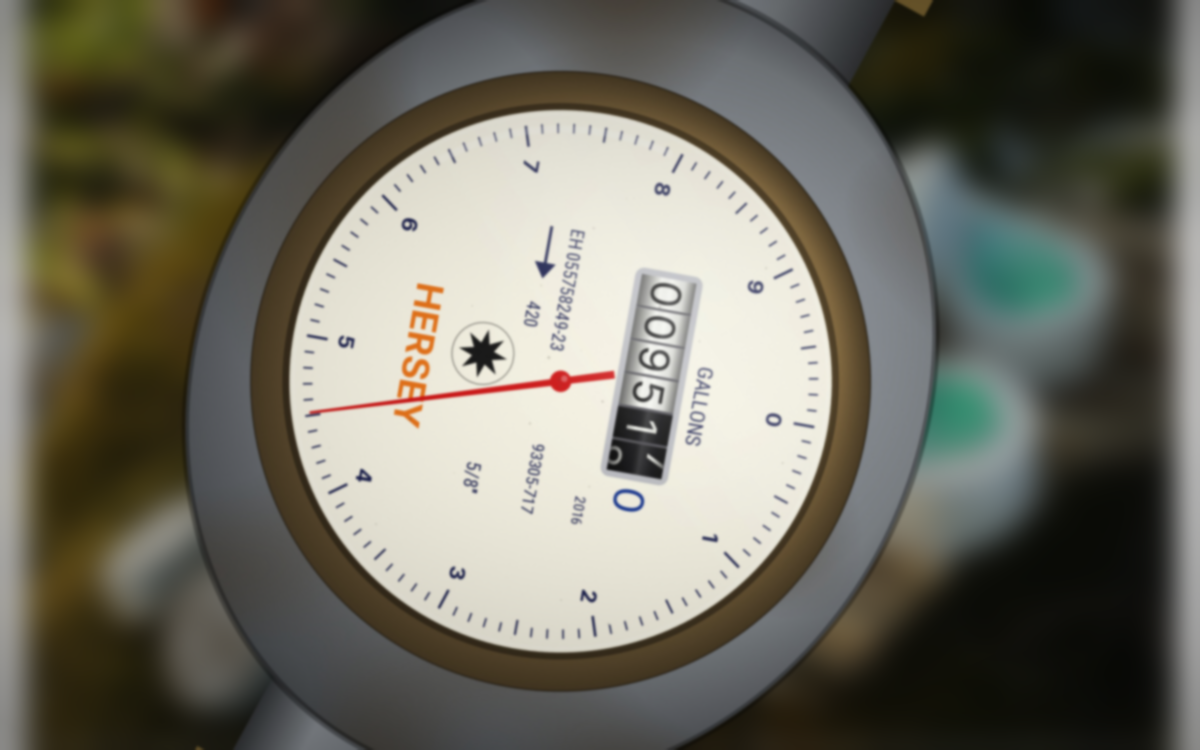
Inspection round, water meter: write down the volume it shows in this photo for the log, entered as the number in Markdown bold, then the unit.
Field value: **95174.5** gal
